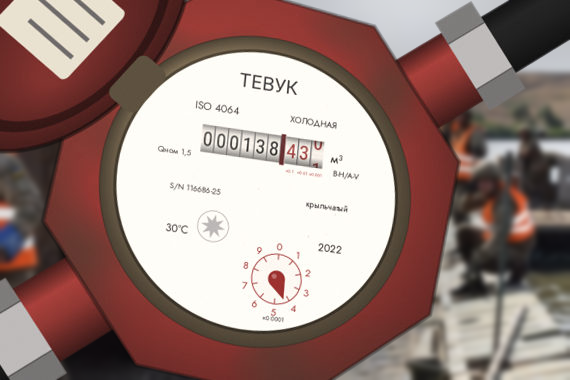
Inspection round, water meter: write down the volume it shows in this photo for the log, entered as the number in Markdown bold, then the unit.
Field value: **138.4304** m³
